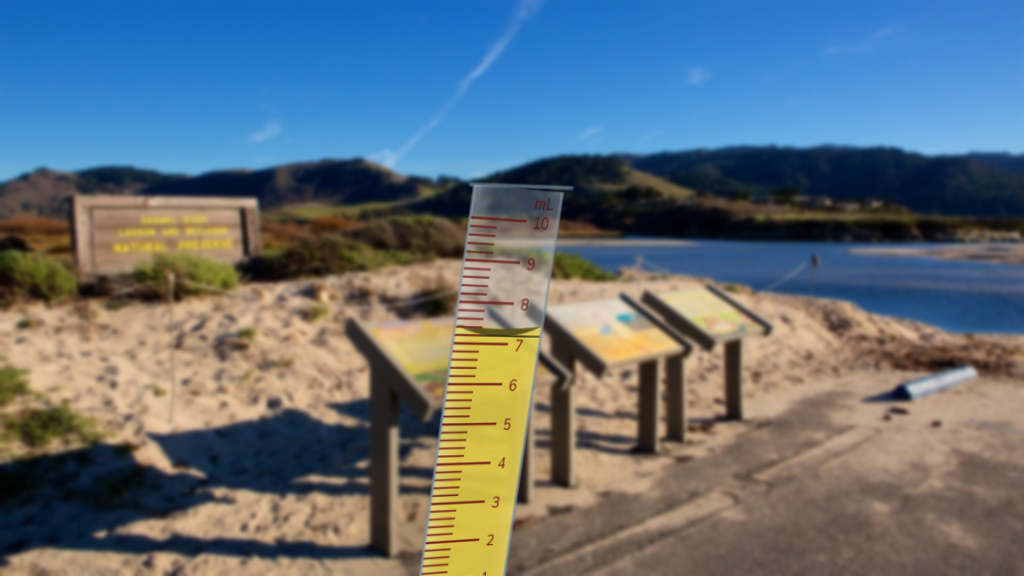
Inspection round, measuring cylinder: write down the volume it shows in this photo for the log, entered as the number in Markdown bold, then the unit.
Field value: **7.2** mL
